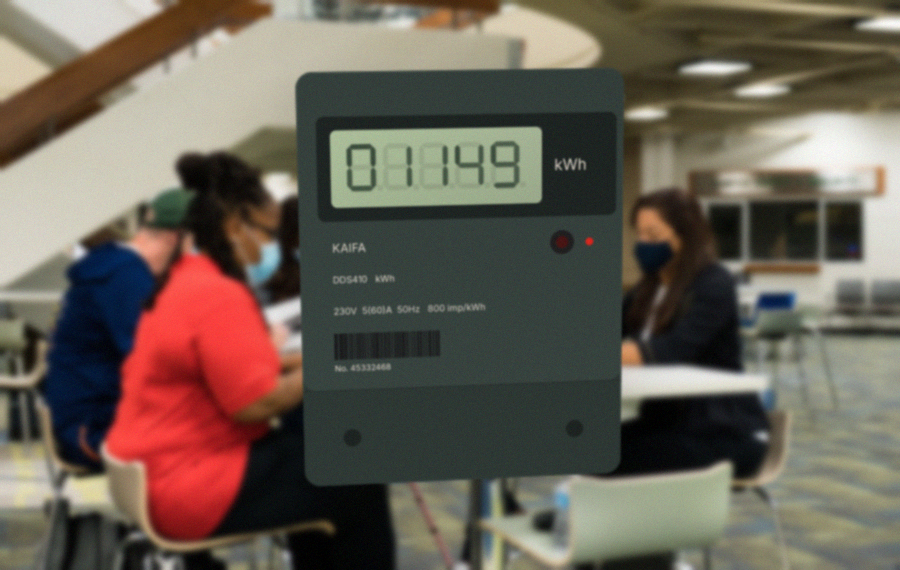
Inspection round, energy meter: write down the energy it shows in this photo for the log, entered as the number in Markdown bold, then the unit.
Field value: **1149** kWh
